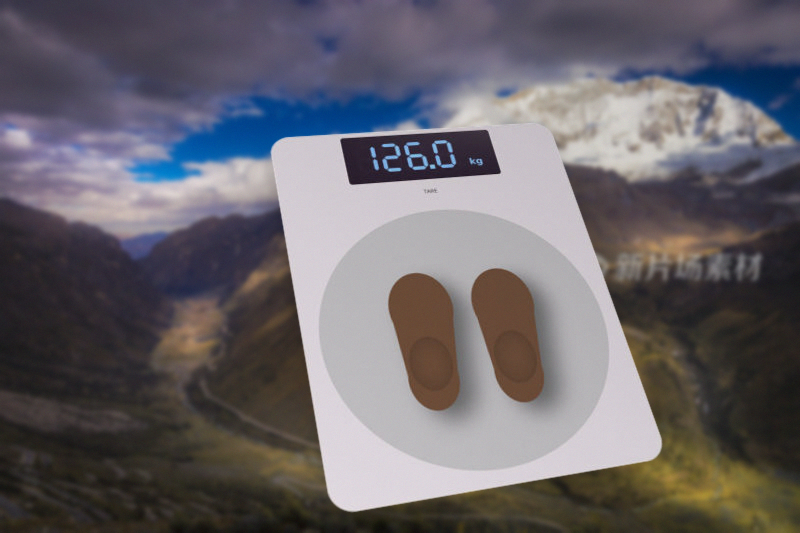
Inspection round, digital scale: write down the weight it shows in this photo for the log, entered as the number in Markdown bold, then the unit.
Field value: **126.0** kg
